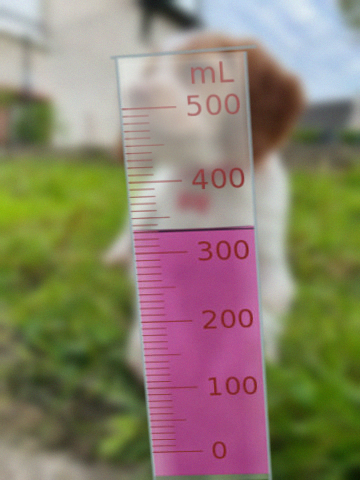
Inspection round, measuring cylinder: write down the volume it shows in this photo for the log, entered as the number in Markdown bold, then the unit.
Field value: **330** mL
